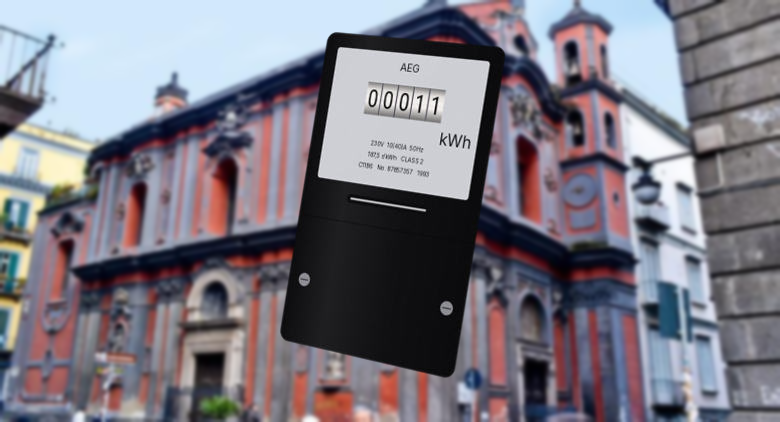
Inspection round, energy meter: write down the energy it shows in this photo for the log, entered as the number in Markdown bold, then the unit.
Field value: **11** kWh
